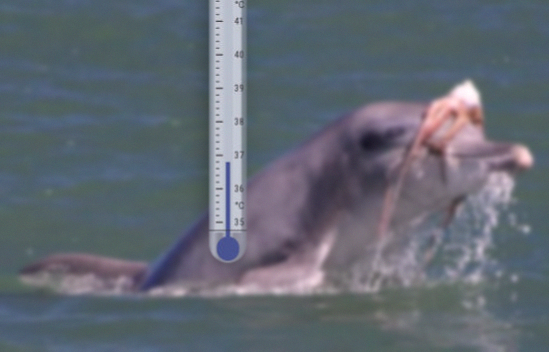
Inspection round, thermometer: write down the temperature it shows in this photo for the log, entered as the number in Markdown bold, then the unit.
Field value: **36.8** °C
